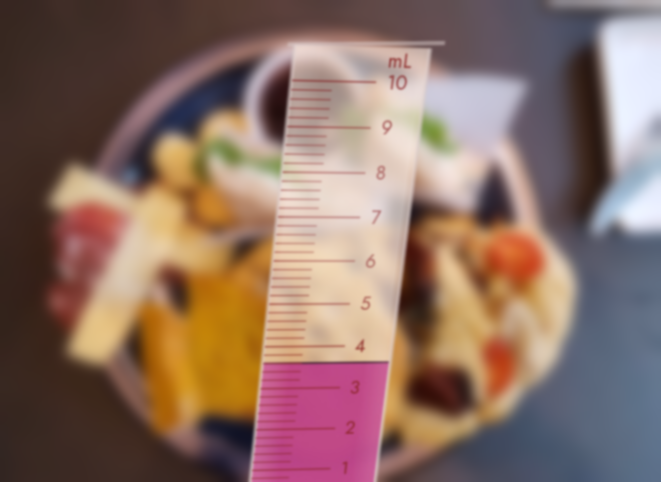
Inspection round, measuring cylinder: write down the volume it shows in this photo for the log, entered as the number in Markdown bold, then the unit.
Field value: **3.6** mL
